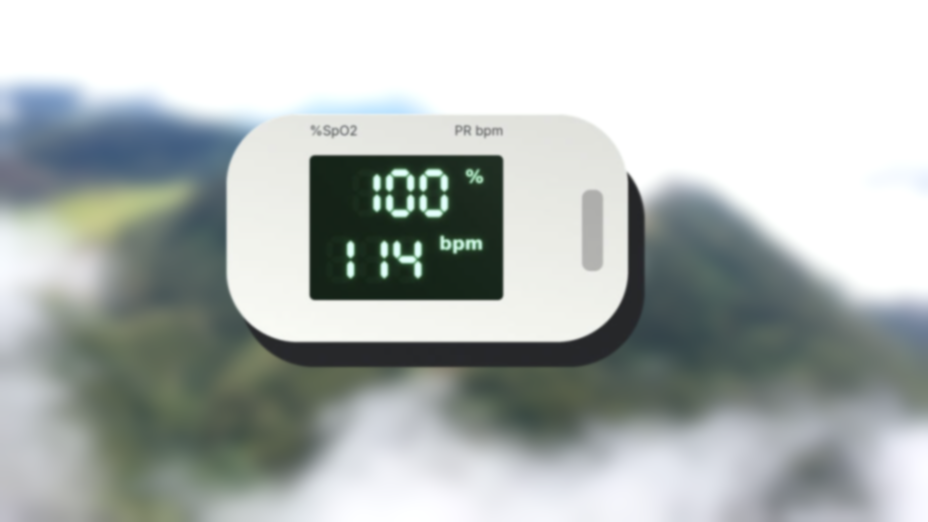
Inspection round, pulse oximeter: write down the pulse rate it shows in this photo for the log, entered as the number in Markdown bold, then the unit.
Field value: **114** bpm
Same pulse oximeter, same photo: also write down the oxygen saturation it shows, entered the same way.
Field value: **100** %
